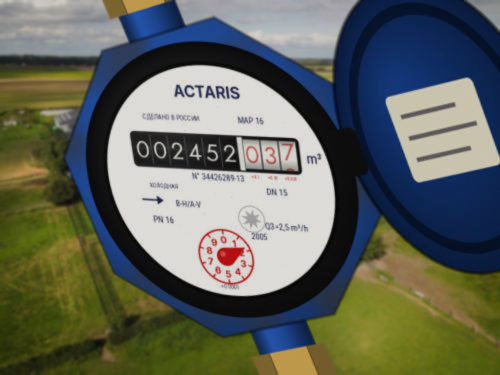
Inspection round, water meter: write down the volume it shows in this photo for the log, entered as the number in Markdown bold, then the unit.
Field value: **2452.0371** m³
